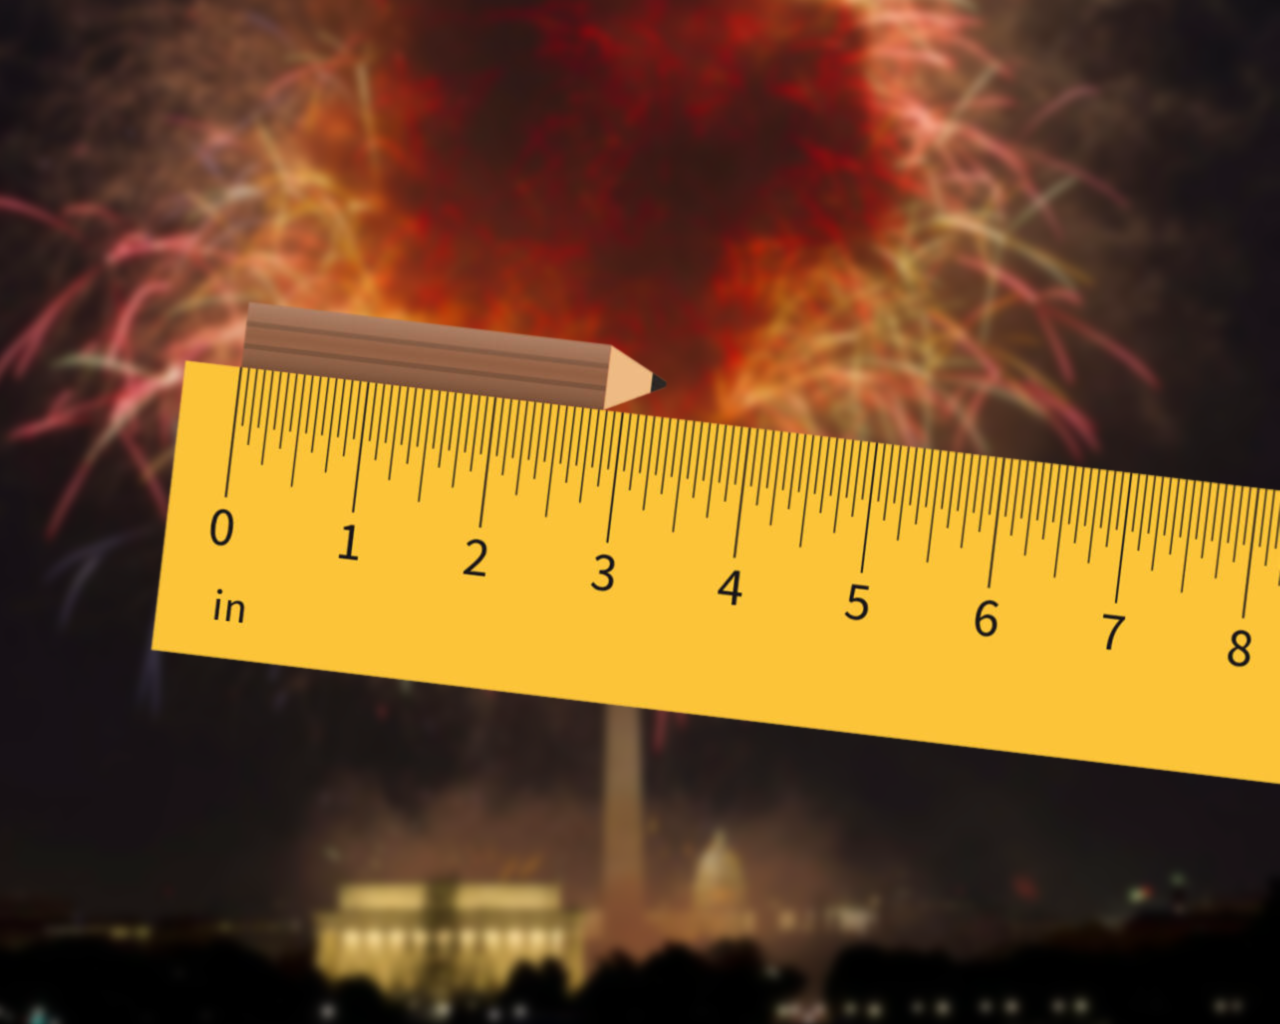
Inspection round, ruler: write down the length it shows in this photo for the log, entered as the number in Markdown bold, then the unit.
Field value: **3.3125** in
